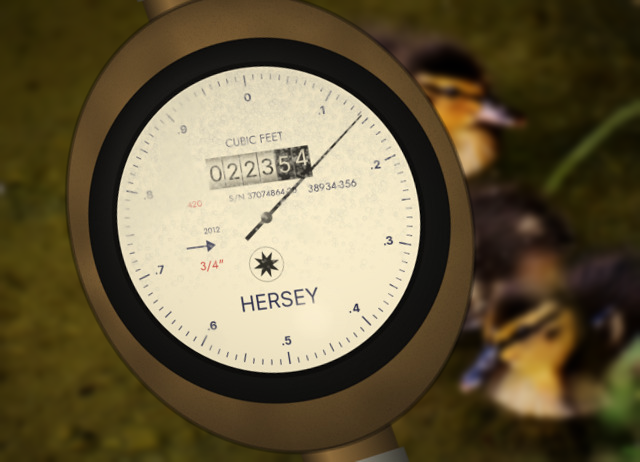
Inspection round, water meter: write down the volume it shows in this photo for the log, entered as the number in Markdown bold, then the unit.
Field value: **22354.14** ft³
